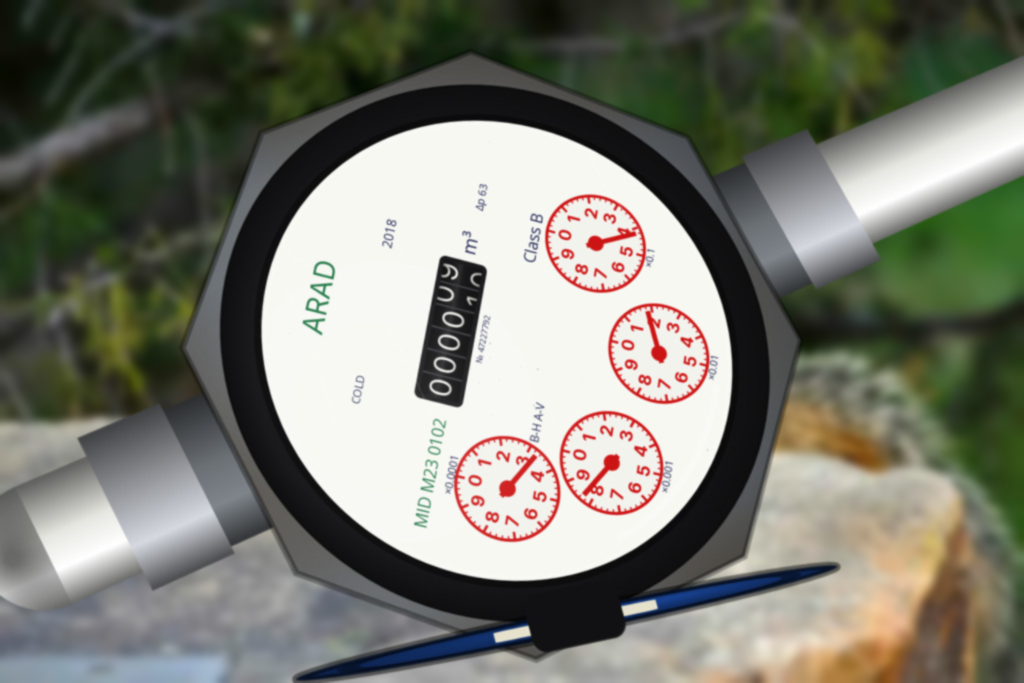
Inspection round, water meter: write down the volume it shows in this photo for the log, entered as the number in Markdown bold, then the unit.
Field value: **9.4183** m³
